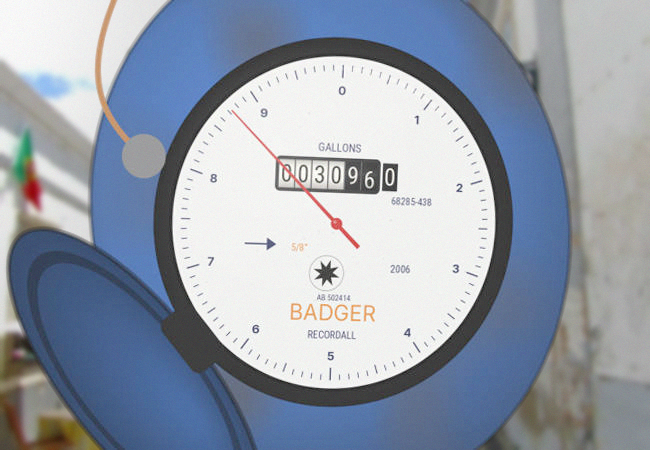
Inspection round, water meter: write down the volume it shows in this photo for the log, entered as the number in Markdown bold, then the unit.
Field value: **30958.7** gal
